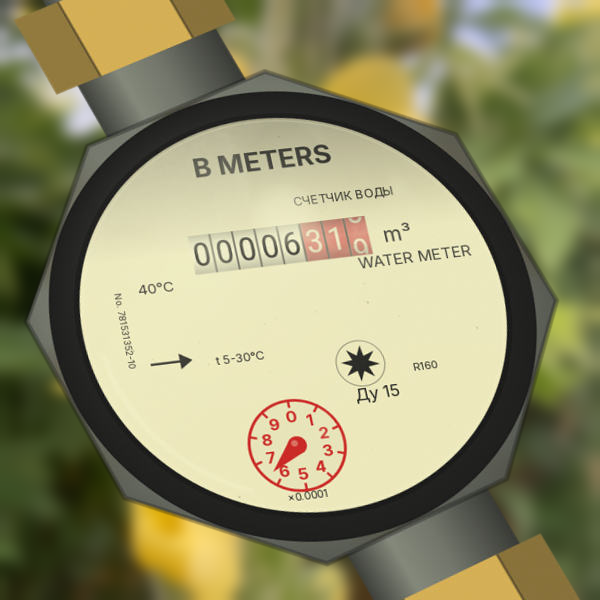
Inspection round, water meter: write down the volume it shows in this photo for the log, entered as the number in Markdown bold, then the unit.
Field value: **6.3186** m³
